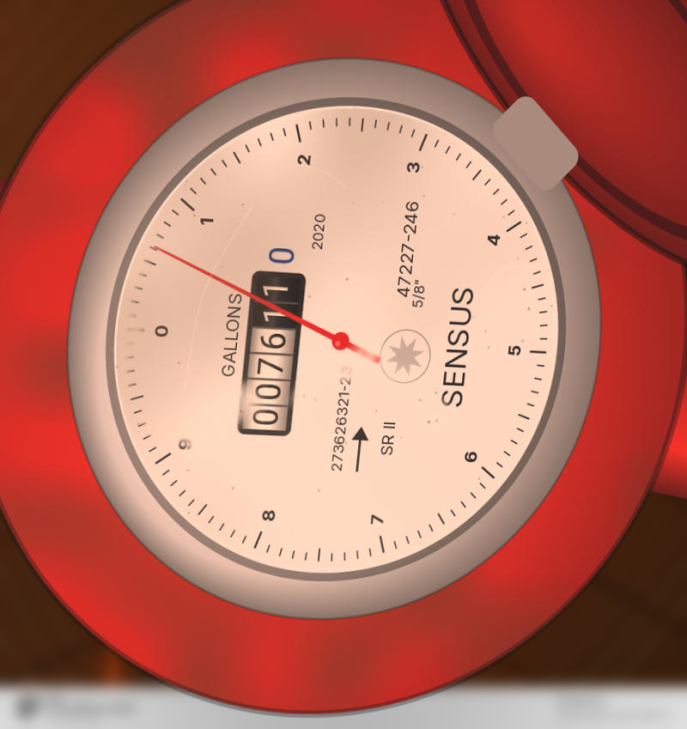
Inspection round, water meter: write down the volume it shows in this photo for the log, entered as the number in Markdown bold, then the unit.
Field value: **76110.6** gal
